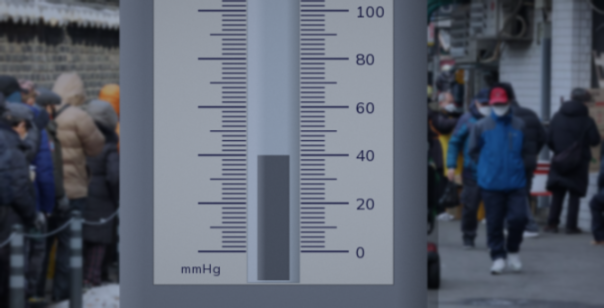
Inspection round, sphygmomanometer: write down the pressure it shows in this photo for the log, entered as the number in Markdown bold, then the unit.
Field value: **40** mmHg
